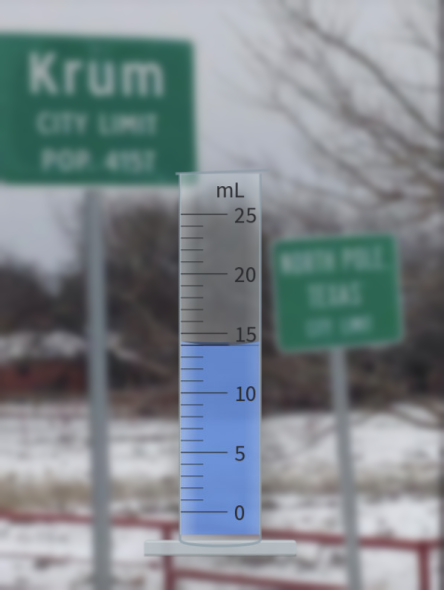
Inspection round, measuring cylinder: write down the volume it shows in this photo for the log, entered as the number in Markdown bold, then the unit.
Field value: **14** mL
